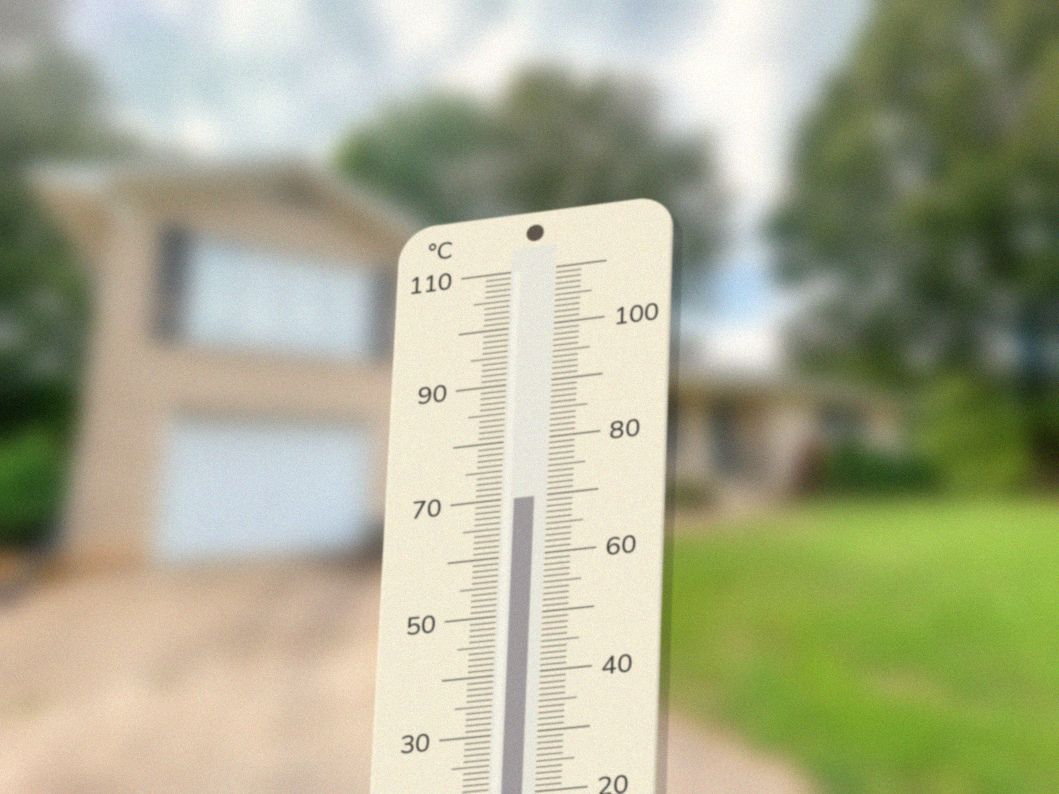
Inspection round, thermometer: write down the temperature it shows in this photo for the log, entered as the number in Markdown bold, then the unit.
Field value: **70** °C
